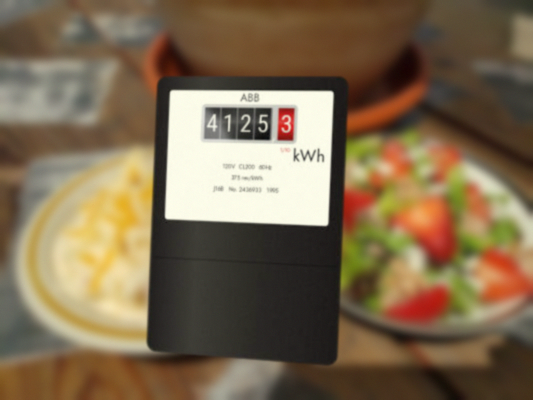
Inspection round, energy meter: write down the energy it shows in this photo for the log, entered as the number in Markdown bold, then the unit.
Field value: **4125.3** kWh
